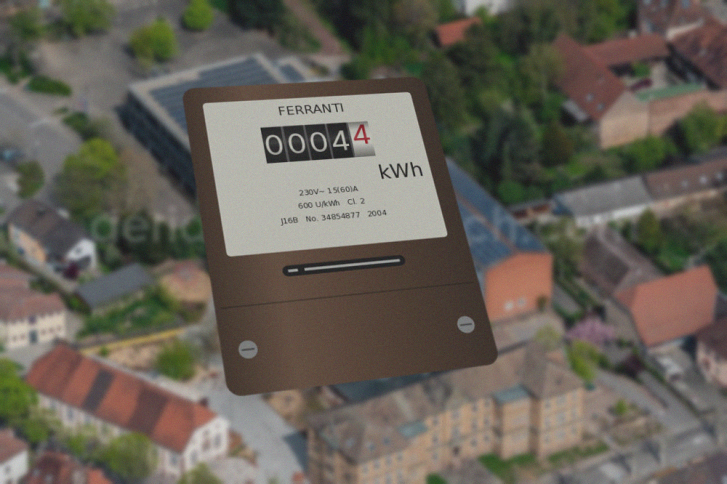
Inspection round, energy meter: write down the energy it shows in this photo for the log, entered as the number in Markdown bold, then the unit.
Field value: **4.4** kWh
